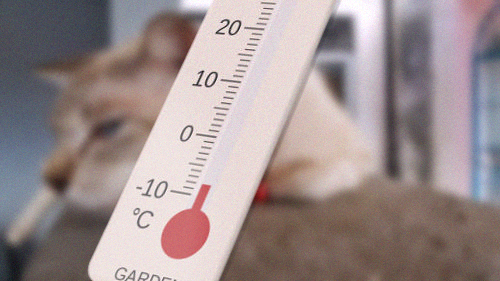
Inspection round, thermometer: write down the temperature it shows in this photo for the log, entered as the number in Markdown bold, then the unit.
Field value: **-8** °C
